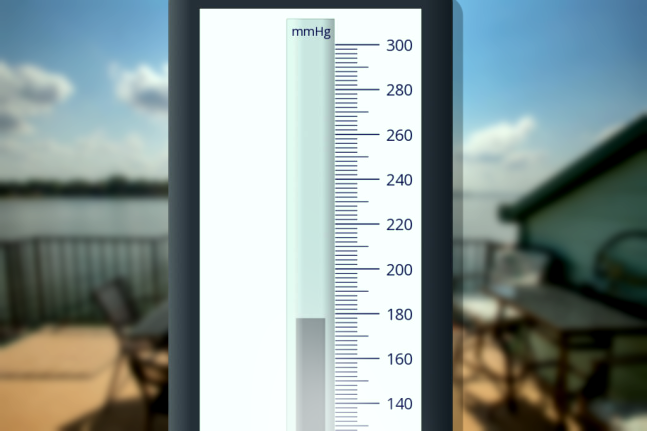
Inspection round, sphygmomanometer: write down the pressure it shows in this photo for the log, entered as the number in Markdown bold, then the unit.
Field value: **178** mmHg
